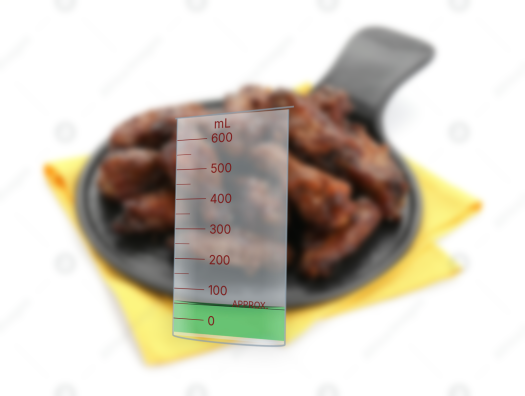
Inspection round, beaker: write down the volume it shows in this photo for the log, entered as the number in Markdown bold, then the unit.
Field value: **50** mL
